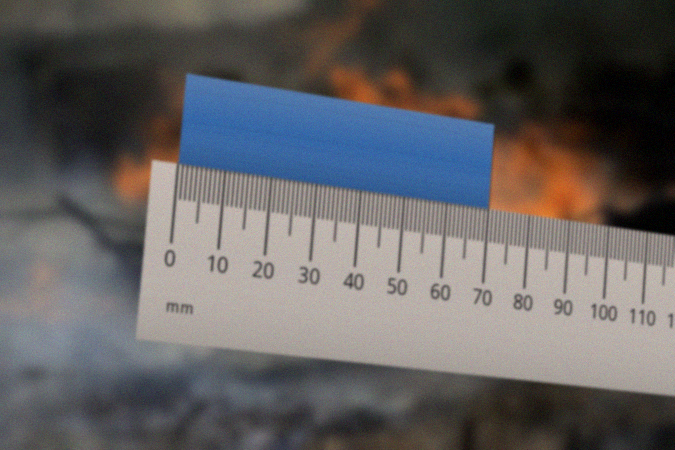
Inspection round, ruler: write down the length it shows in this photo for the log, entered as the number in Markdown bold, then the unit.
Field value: **70** mm
